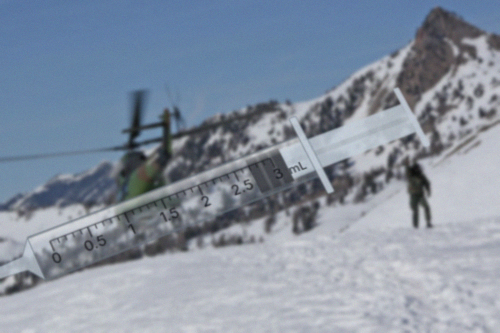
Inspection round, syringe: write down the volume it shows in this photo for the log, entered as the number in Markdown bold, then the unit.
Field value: **2.7** mL
